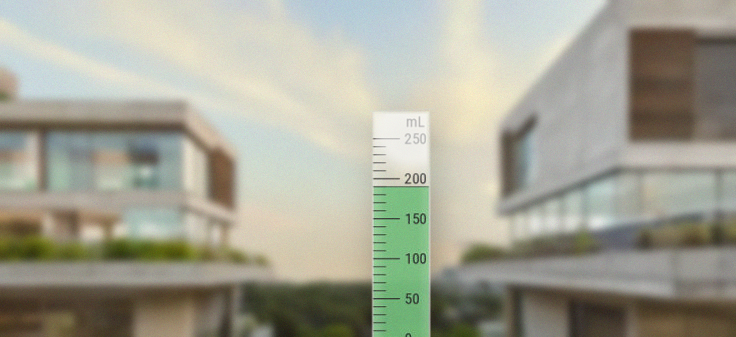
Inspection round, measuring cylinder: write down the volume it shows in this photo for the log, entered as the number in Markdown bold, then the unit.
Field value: **190** mL
